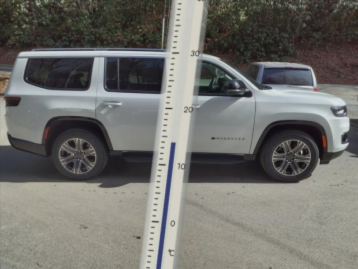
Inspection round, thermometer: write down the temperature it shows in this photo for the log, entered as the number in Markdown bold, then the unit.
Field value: **14** °C
